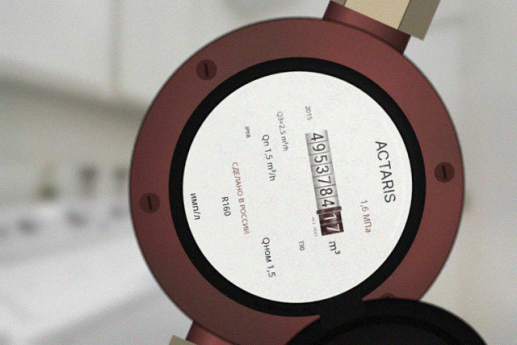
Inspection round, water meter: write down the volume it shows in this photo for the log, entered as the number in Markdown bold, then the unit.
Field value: **4953784.17** m³
